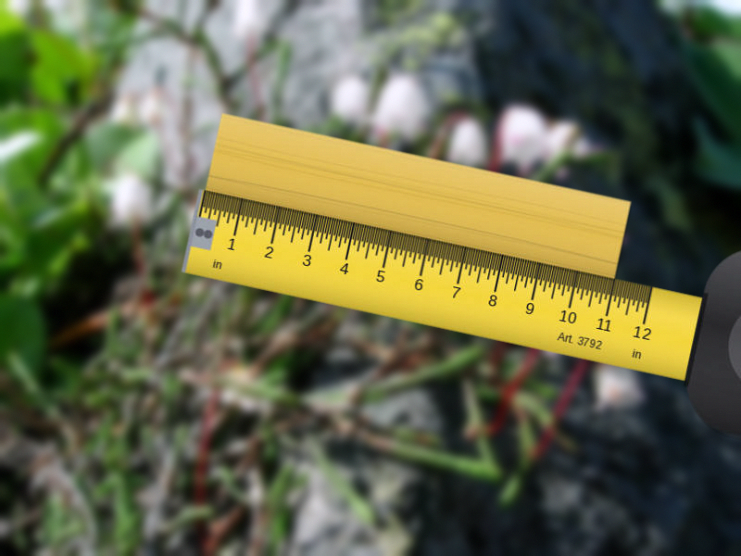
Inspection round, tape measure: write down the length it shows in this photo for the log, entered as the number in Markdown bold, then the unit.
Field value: **11** in
